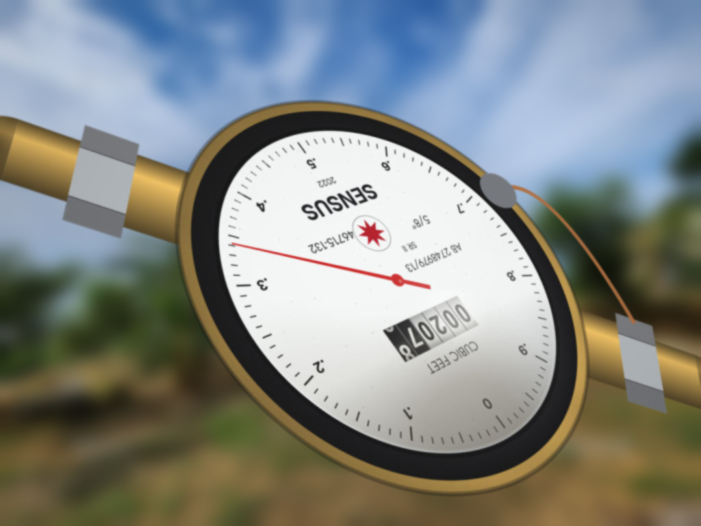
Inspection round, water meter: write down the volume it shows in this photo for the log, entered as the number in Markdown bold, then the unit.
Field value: **2078.34** ft³
